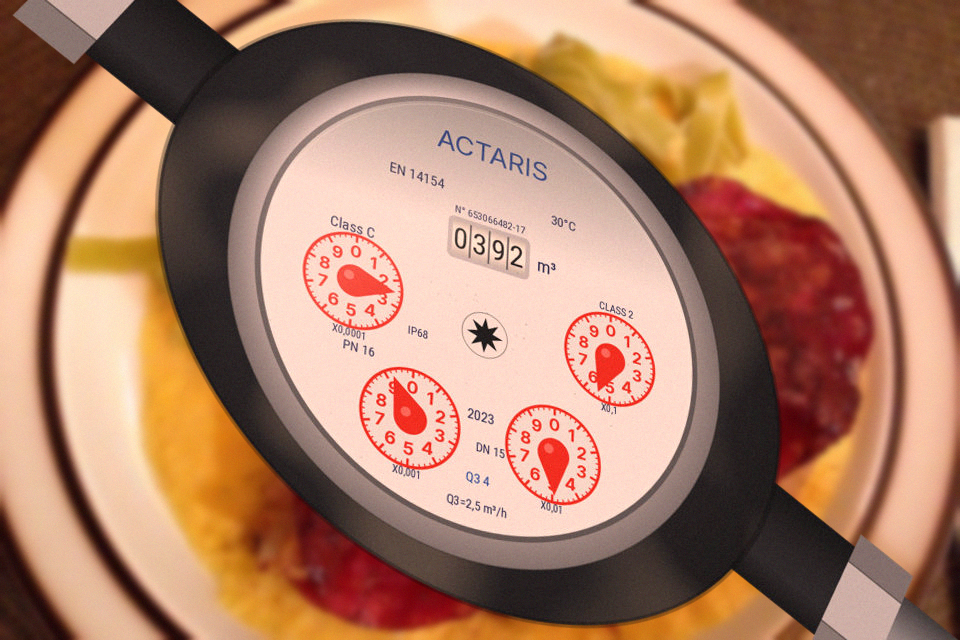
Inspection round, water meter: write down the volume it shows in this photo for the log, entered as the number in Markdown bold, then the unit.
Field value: **392.5492** m³
